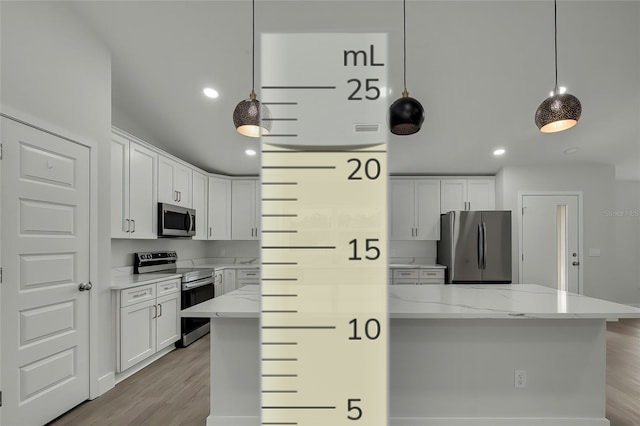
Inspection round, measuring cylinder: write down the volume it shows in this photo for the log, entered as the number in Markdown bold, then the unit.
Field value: **21** mL
